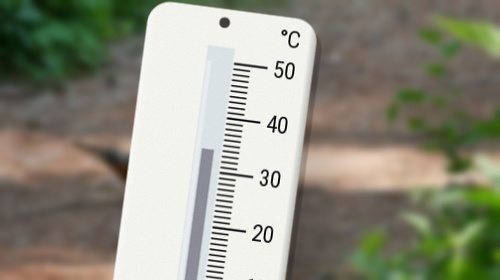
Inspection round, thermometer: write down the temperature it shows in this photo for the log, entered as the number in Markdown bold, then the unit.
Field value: **34** °C
